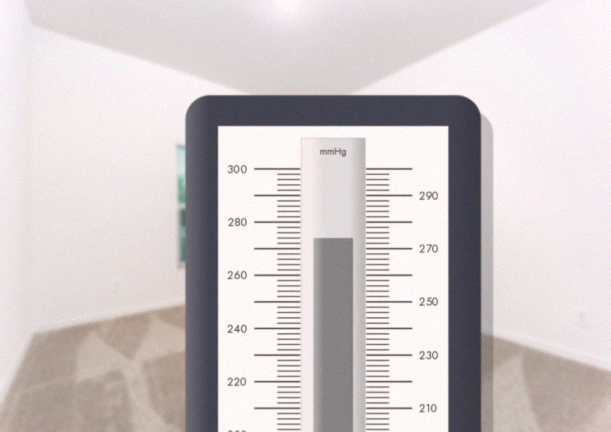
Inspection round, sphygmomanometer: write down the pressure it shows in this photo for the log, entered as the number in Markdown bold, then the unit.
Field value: **274** mmHg
